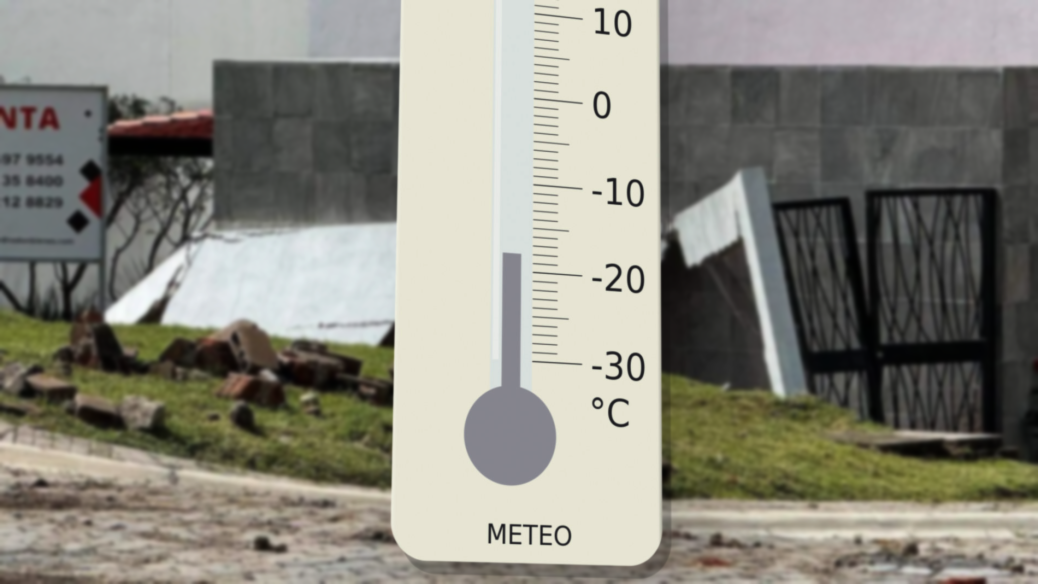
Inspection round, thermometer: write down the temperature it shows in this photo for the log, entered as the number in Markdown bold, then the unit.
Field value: **-18** °C
